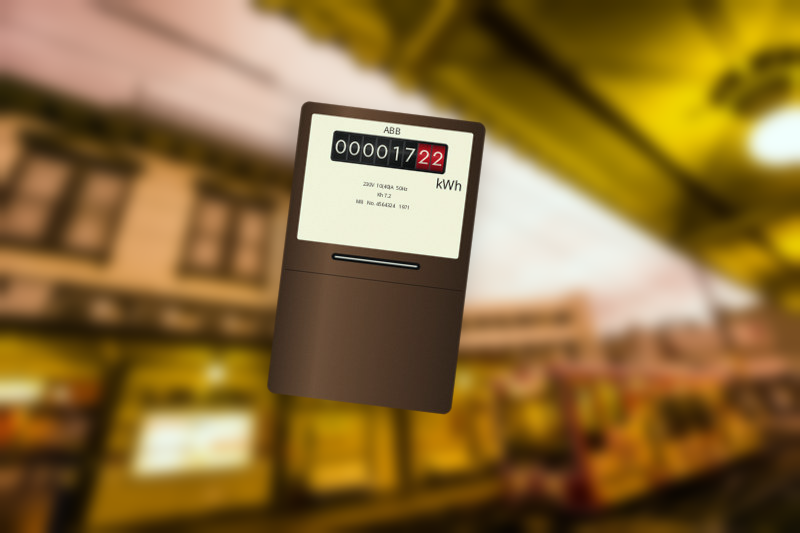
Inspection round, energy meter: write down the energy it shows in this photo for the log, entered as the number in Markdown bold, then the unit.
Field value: **17.22** kWh
